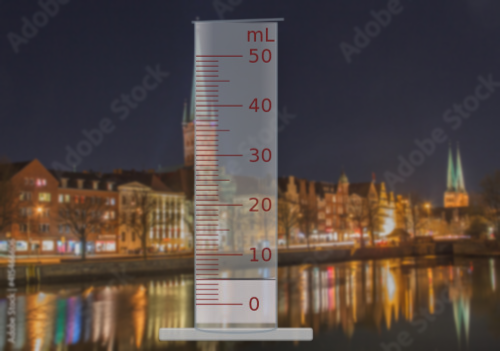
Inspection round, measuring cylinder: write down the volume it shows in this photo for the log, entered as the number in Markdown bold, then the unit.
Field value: **5** mL
